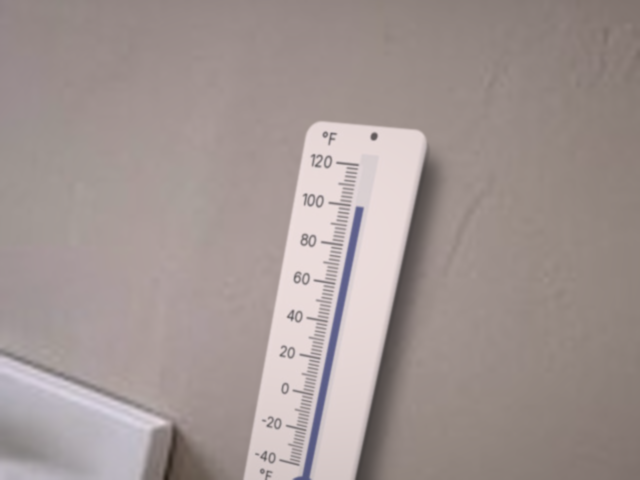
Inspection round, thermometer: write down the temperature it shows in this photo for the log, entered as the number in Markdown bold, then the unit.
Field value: **100** °F
